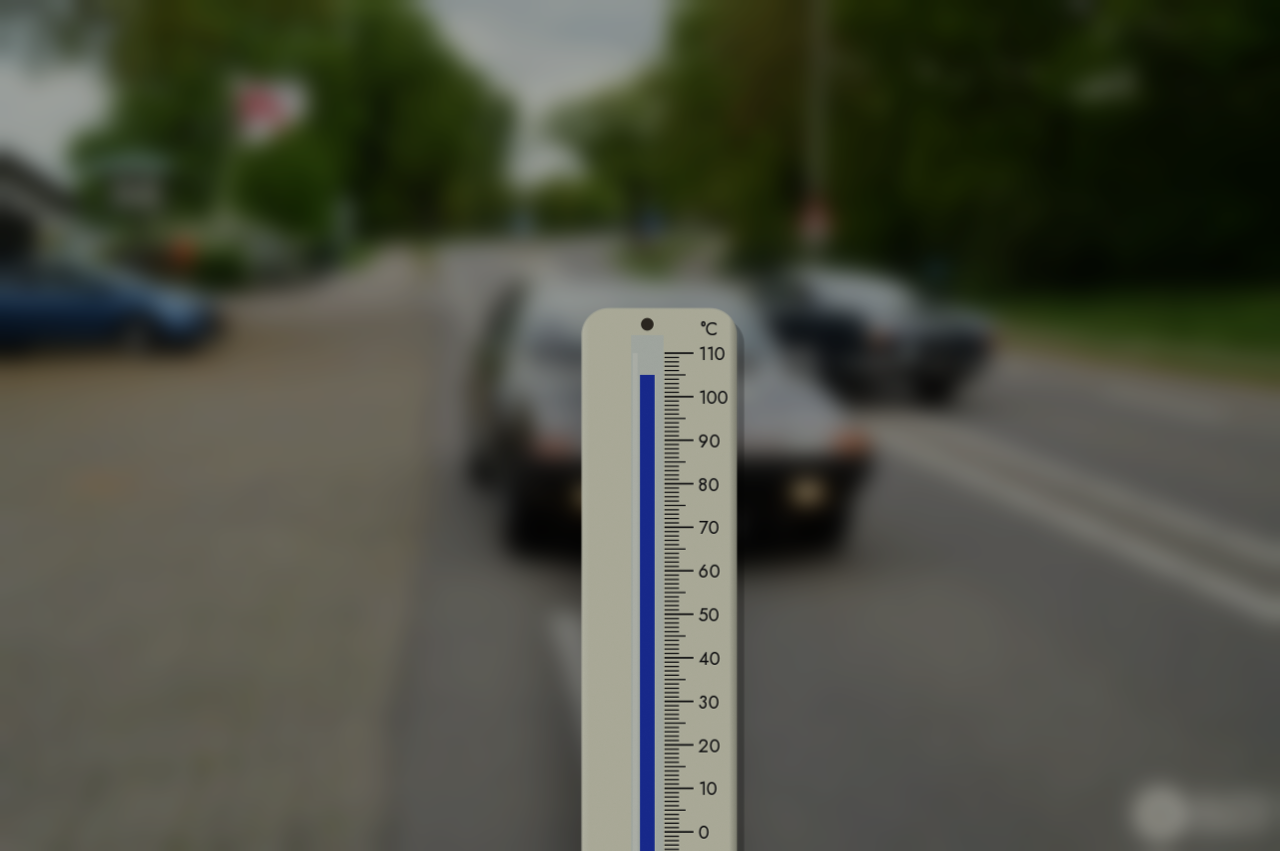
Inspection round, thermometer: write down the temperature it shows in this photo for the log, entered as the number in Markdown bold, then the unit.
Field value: **105** °C
